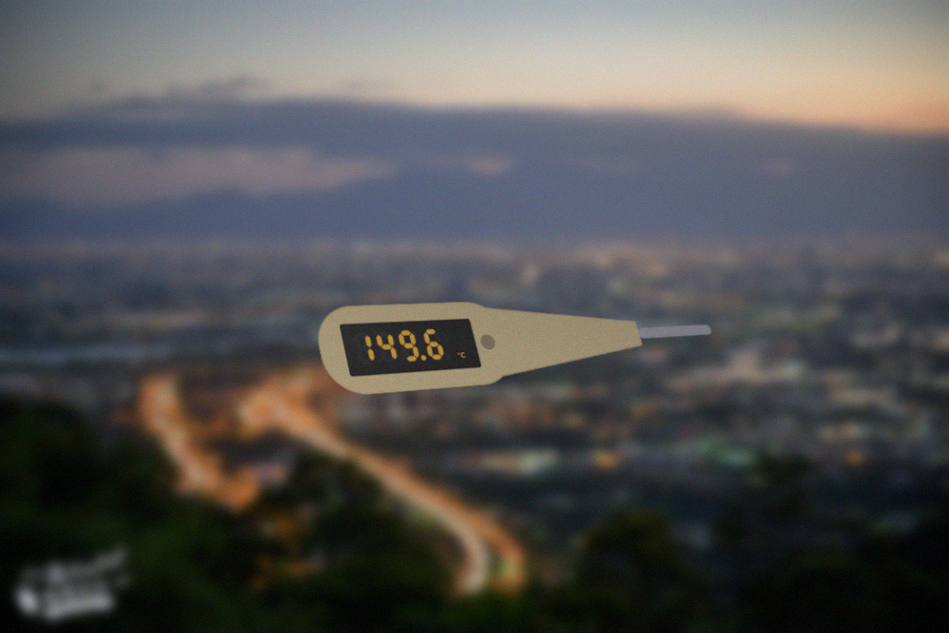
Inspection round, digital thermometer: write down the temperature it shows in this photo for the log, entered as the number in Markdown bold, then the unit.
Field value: **149.6** °C
